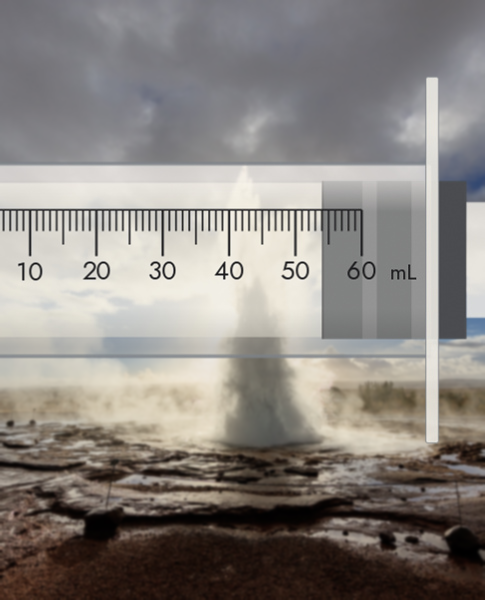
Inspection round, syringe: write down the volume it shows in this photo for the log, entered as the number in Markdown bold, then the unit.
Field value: **54** mL
